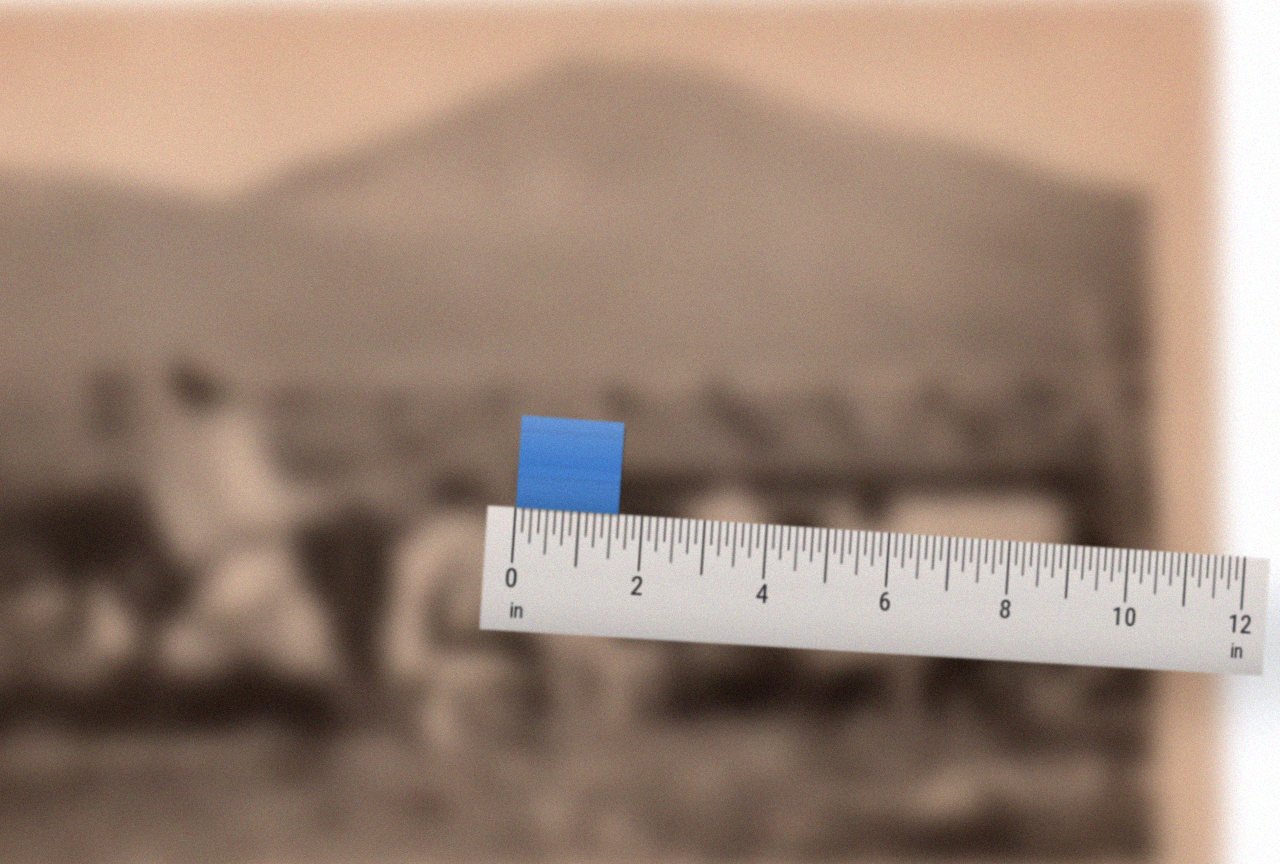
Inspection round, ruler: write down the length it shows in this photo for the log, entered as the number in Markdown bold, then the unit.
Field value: **1.625** in
